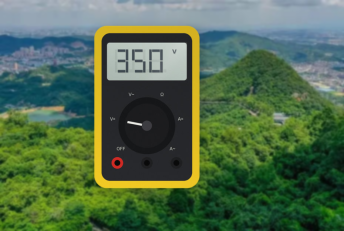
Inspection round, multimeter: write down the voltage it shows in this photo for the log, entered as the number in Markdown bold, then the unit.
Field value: **350** V
